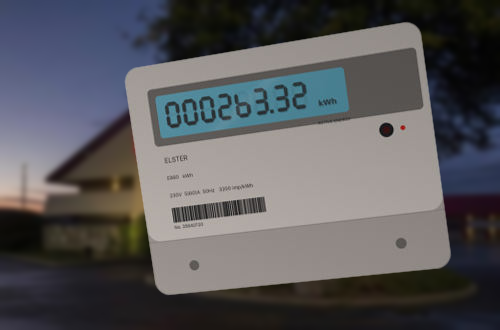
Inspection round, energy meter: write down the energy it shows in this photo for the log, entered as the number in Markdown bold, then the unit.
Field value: **263.32** kWh
